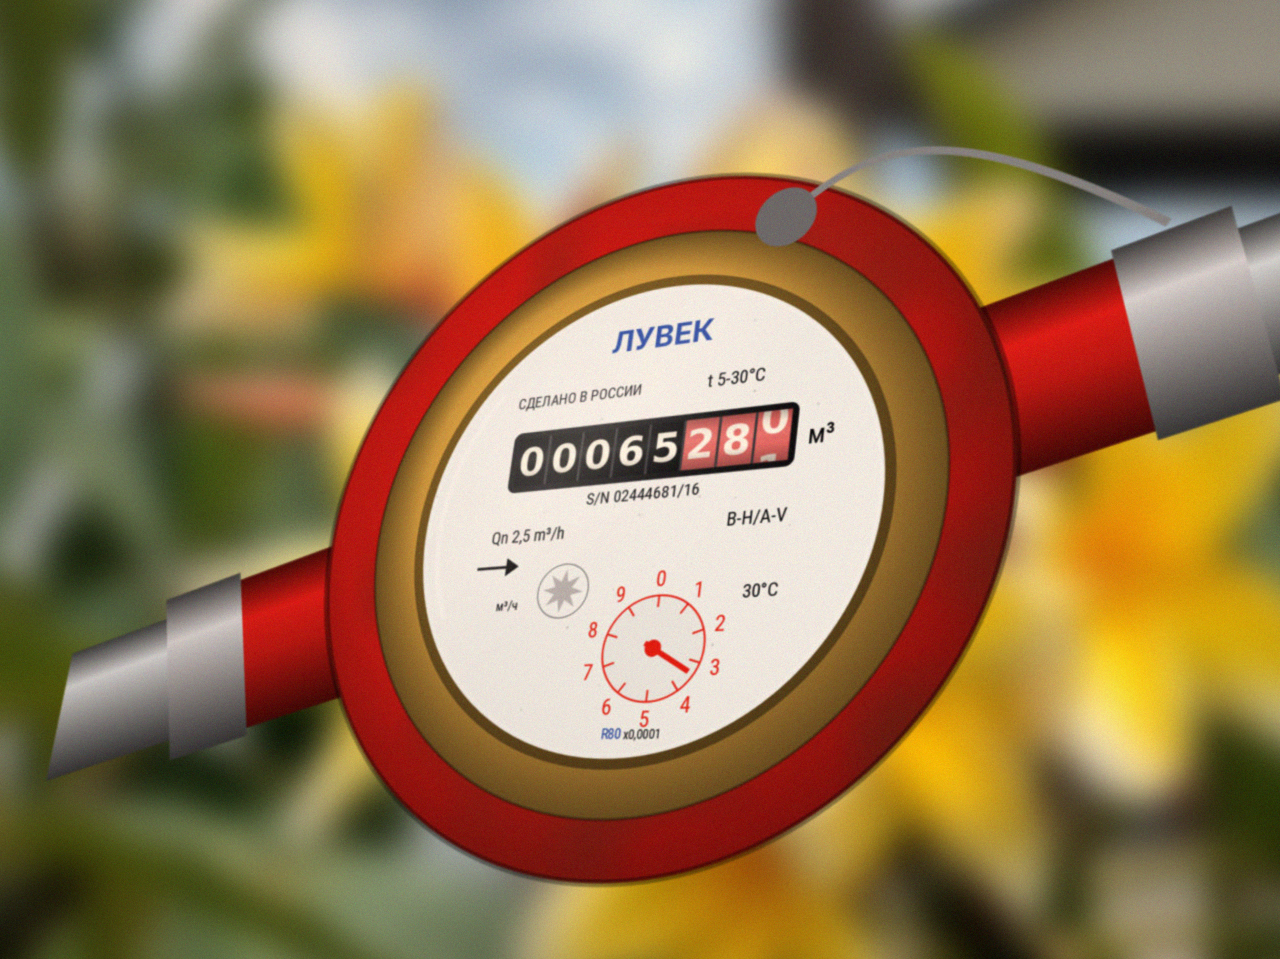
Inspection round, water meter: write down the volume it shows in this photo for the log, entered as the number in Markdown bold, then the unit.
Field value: **65.2803** m³
